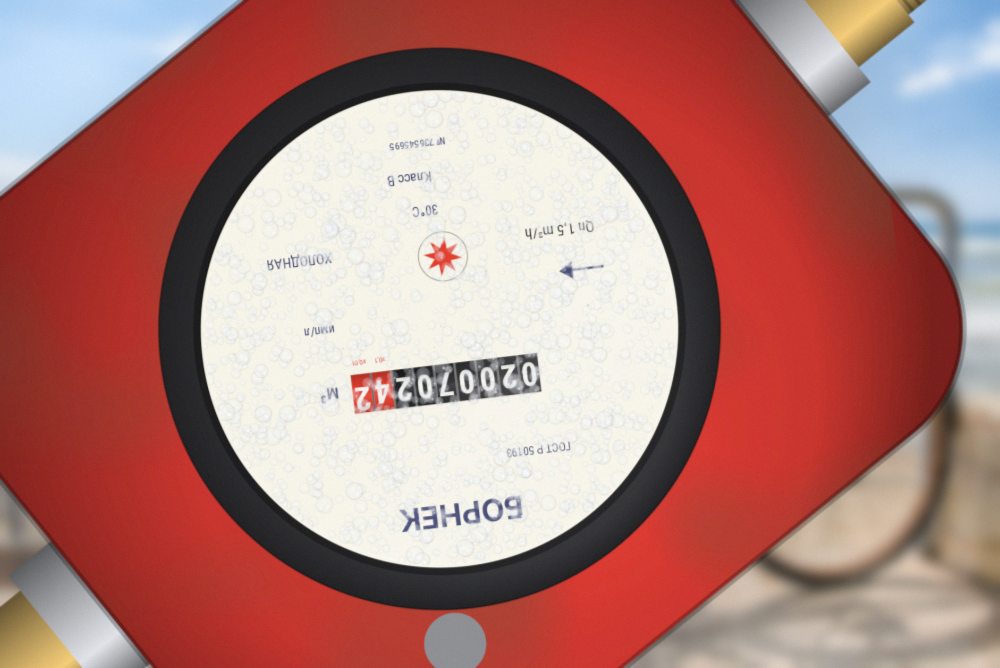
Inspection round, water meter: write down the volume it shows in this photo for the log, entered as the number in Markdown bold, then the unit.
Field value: **200702.42** m³
